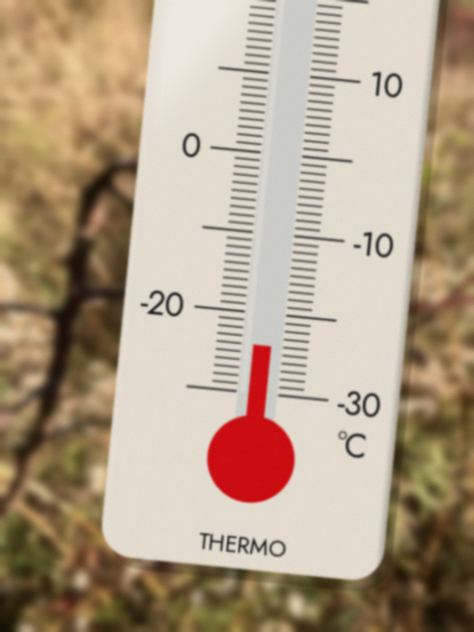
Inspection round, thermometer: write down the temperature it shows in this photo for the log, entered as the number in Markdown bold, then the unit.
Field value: **-24** °C
